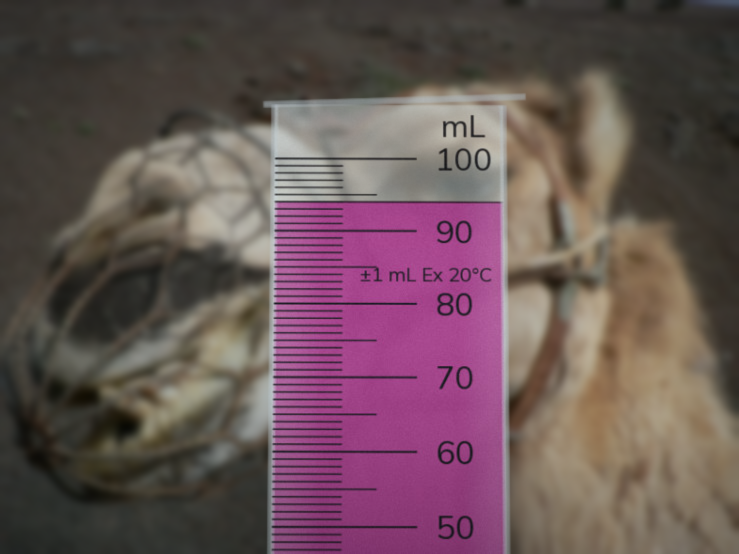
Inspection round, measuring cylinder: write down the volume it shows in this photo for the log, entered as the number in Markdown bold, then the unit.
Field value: **94** mL
